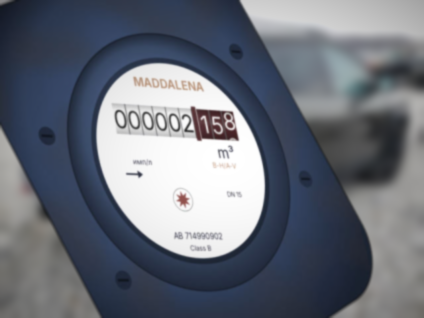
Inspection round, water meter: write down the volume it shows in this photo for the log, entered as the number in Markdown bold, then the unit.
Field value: **2.158** m³
